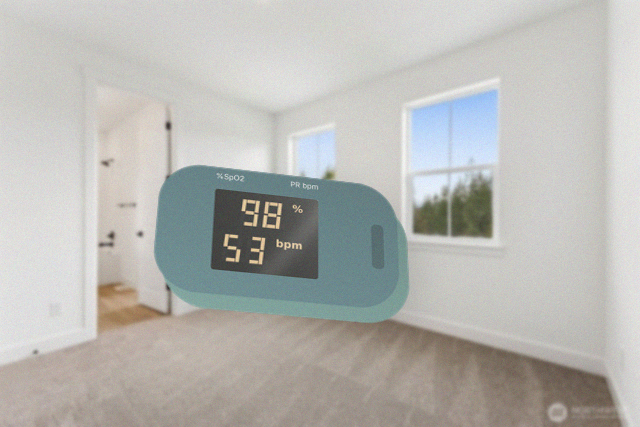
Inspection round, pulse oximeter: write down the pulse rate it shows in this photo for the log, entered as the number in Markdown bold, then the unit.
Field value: **53** bpm
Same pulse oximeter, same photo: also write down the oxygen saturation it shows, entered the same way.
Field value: **98** %
